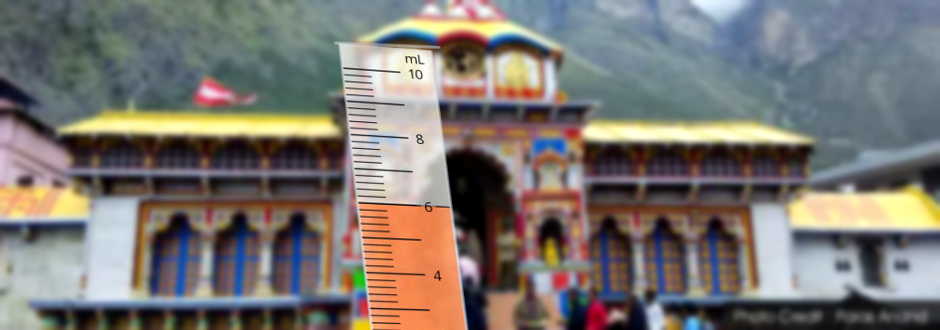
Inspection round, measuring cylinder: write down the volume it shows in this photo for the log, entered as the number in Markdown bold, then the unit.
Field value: **6** mL
